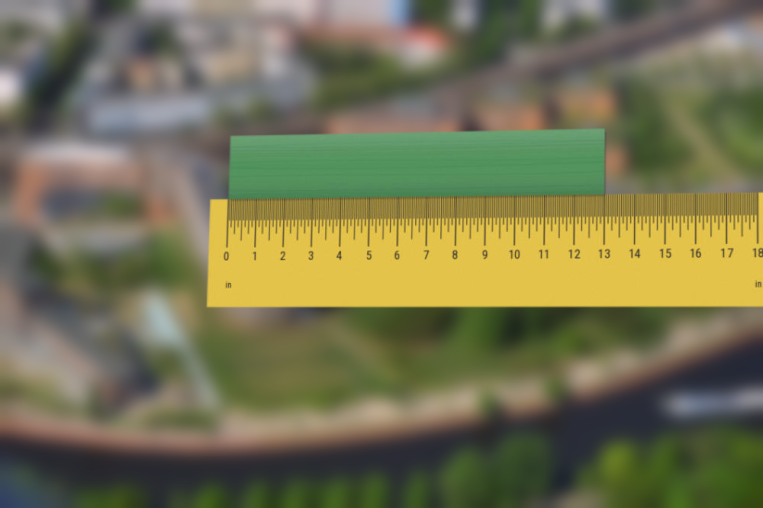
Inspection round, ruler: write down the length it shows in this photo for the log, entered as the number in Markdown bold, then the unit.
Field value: **13** in
